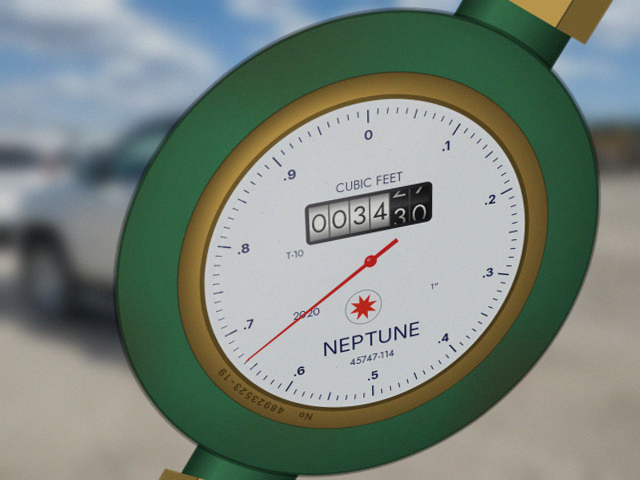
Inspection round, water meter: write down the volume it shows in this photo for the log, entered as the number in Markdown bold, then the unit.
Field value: **3429.66** ft³
